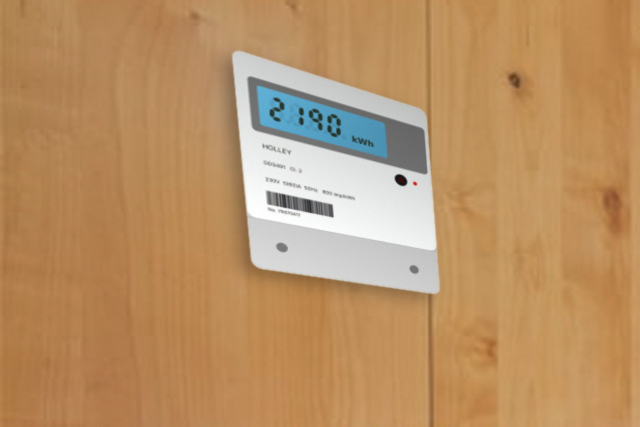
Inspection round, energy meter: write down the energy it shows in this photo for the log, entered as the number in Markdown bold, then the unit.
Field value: **2190** kWh
